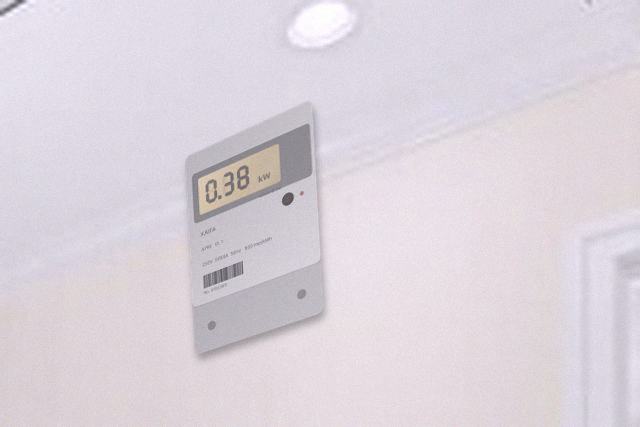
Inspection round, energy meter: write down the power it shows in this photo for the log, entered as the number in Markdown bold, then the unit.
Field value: **0.38** kW
